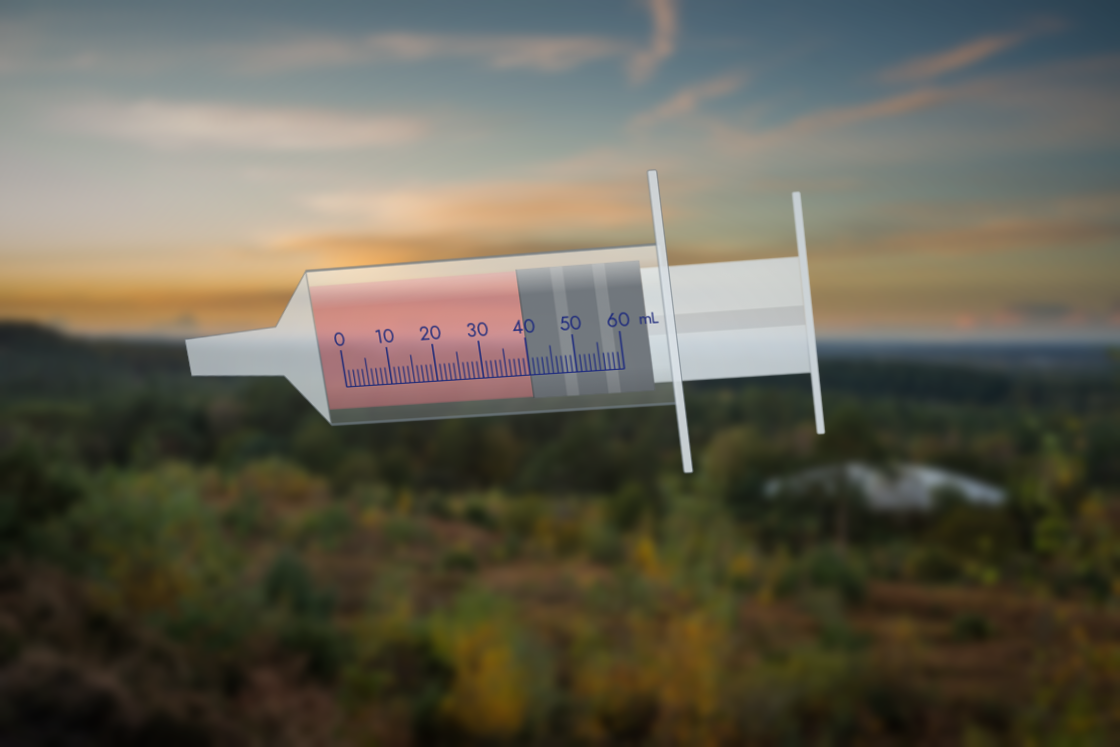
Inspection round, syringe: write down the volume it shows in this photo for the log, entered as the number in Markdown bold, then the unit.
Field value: **40** mL
